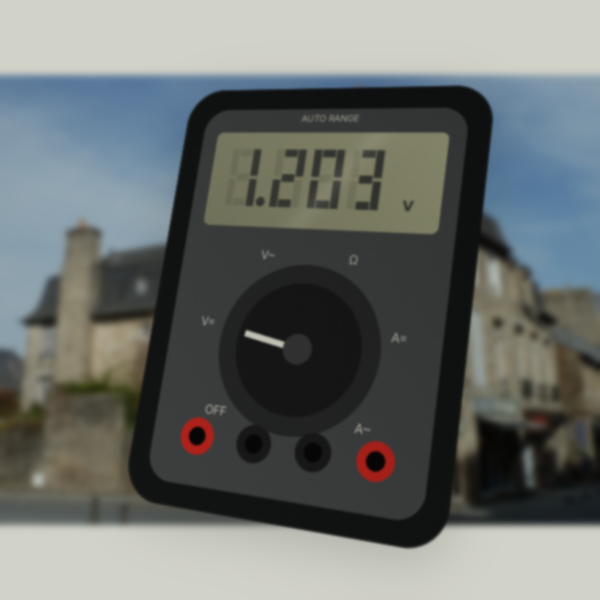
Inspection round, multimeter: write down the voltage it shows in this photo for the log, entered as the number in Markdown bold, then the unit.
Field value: **1.203** V
